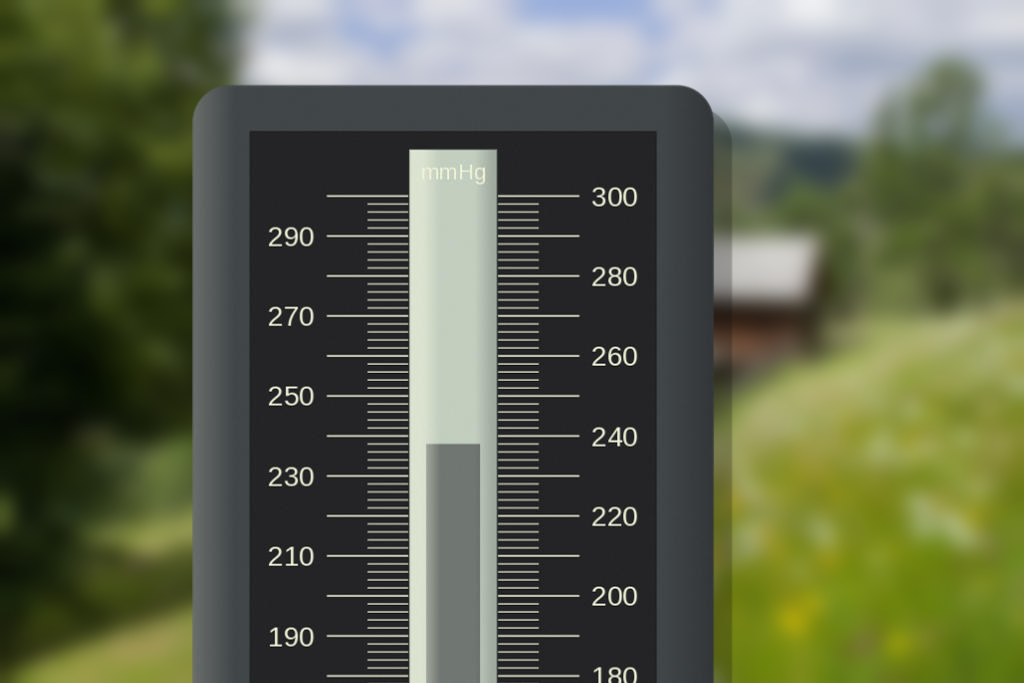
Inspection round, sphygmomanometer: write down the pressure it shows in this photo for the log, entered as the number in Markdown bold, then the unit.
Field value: **238** mmHg
